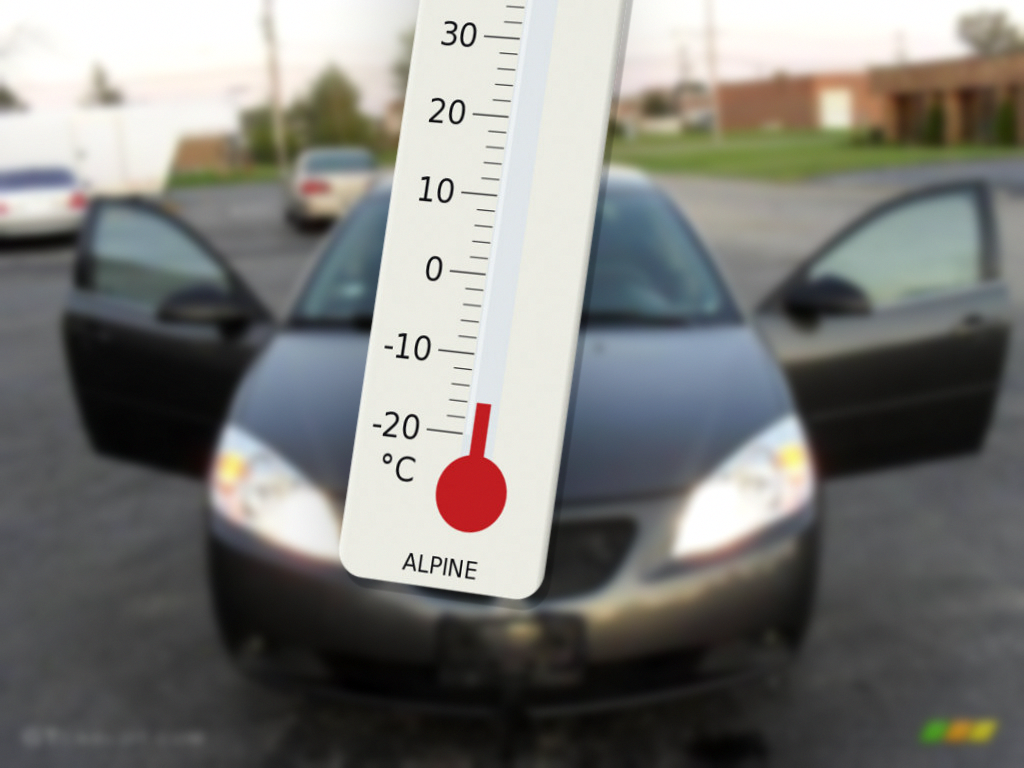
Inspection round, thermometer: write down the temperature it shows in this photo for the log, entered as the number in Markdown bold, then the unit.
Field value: **-16** °C
